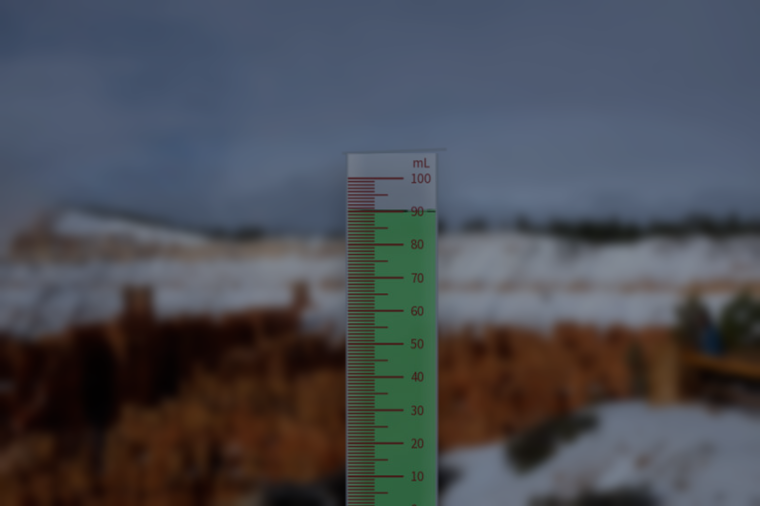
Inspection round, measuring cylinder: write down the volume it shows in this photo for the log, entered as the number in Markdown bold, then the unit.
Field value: **90** mL
